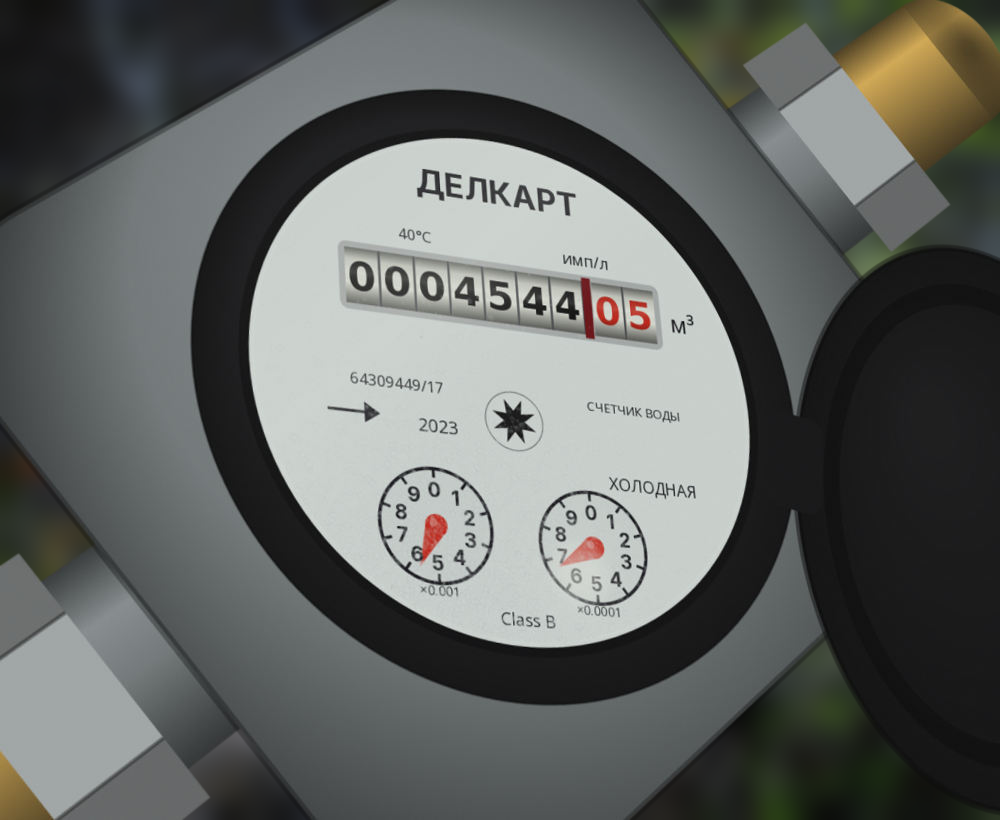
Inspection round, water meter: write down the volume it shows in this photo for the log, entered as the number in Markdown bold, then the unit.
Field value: **4544.0556** m³
